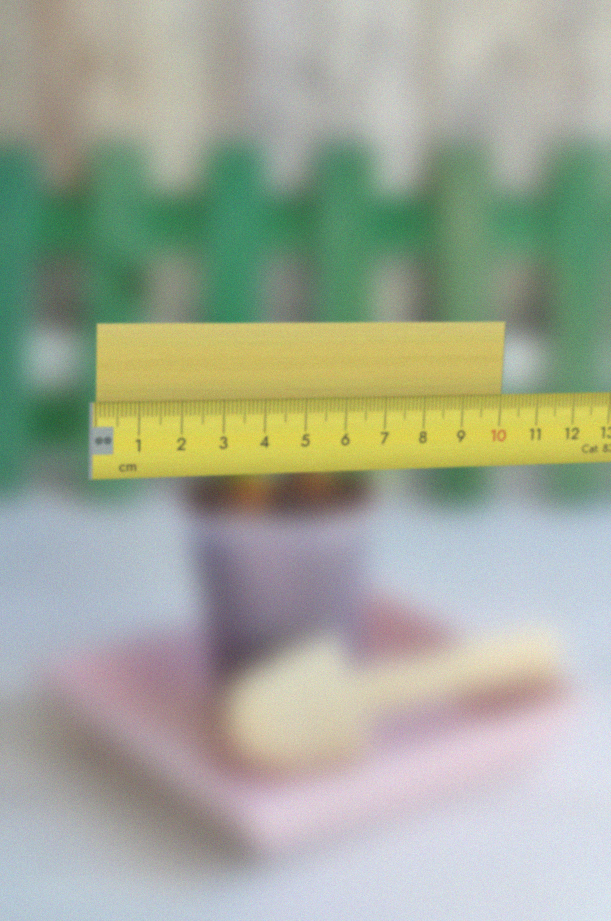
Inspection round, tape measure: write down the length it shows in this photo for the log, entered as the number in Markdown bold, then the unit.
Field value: **10** cm
